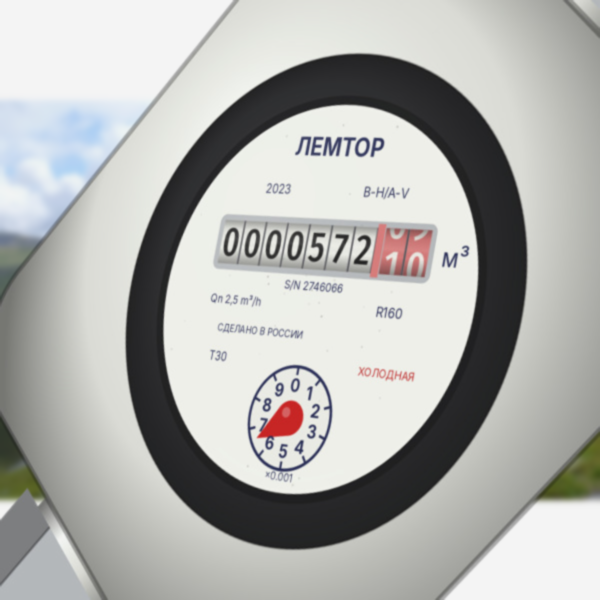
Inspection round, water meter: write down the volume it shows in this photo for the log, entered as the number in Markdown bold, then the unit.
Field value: **572.096** m³
